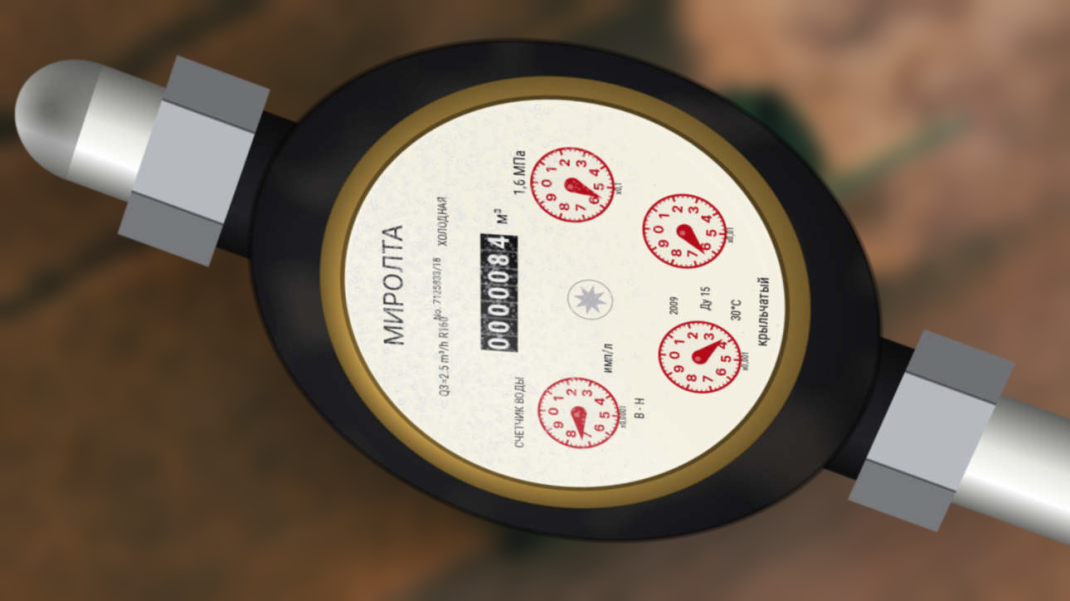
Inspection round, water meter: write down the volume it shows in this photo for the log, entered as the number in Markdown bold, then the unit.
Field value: **84.5637** m³
